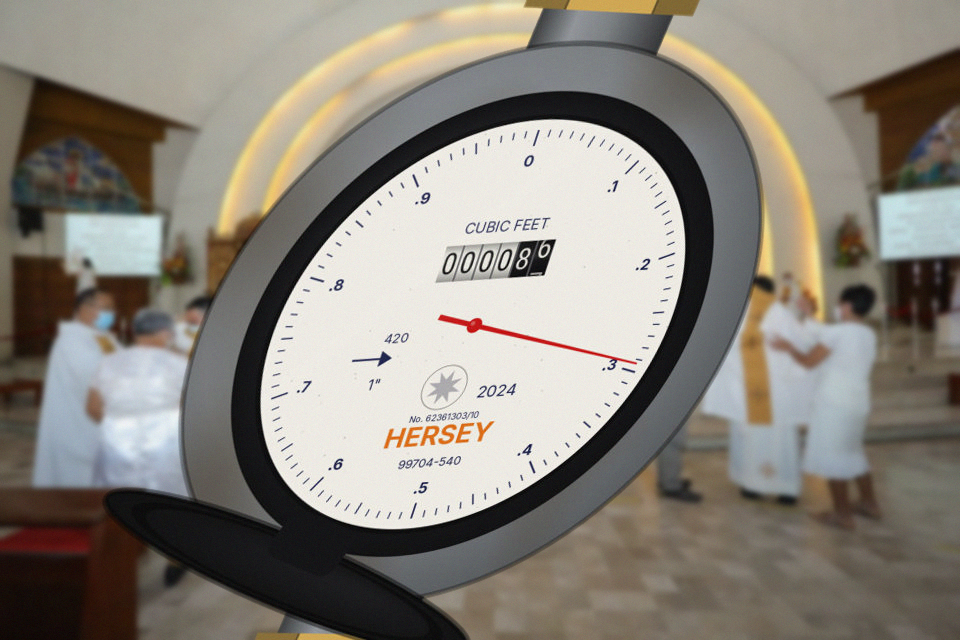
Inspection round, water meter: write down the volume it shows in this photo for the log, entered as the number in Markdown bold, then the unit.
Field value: **86.29** ft³
